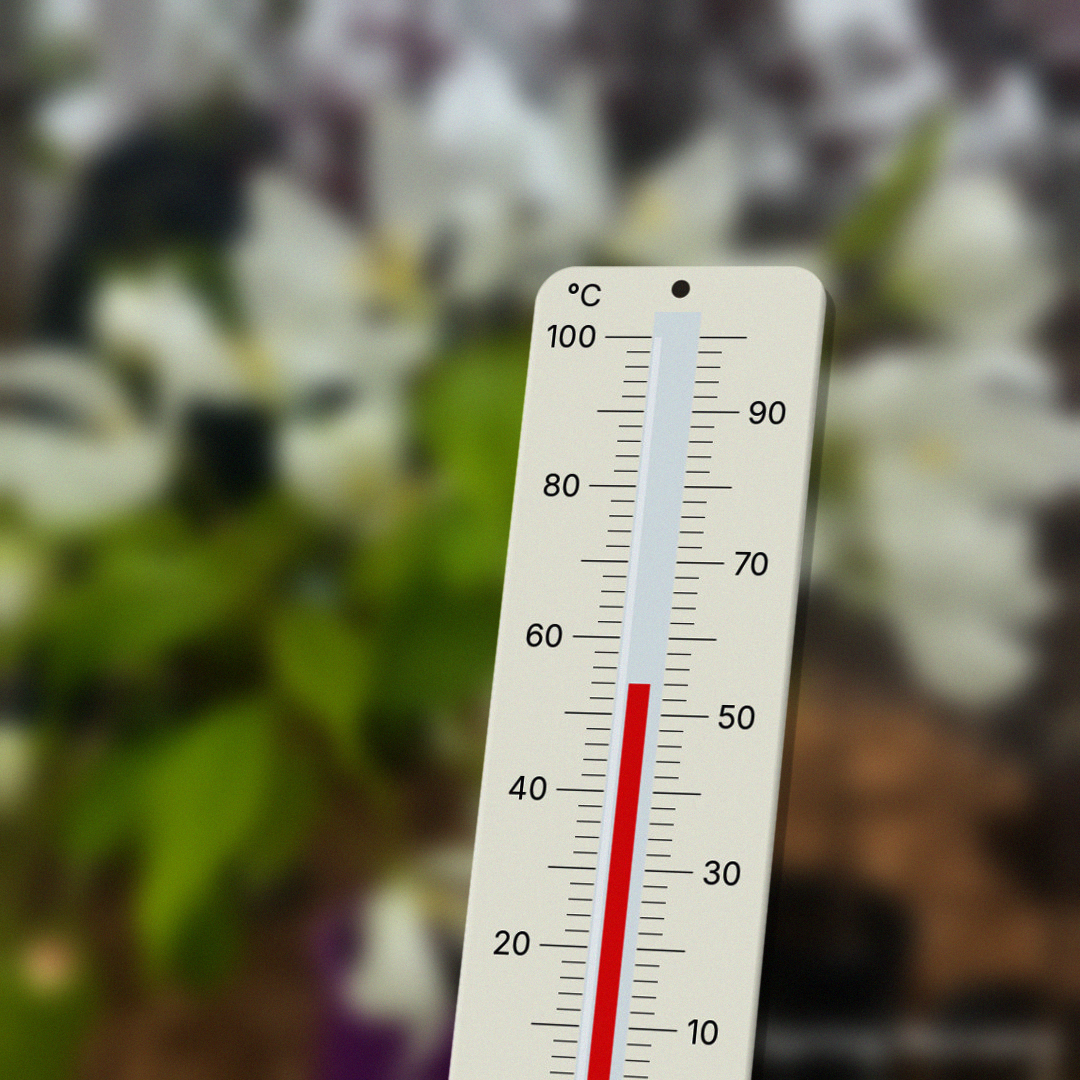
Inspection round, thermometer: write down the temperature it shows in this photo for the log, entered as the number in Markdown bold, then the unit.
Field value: **54** °C
